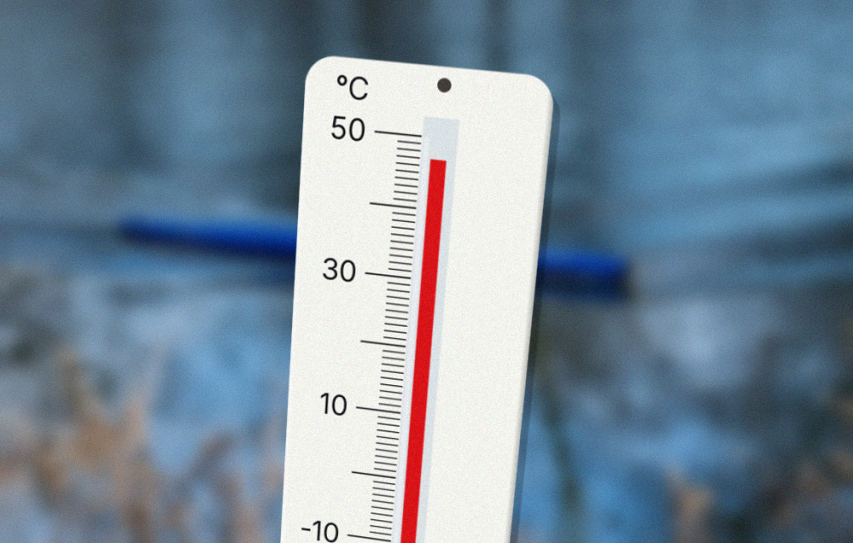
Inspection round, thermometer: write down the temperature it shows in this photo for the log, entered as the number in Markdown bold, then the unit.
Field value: **47** °C
